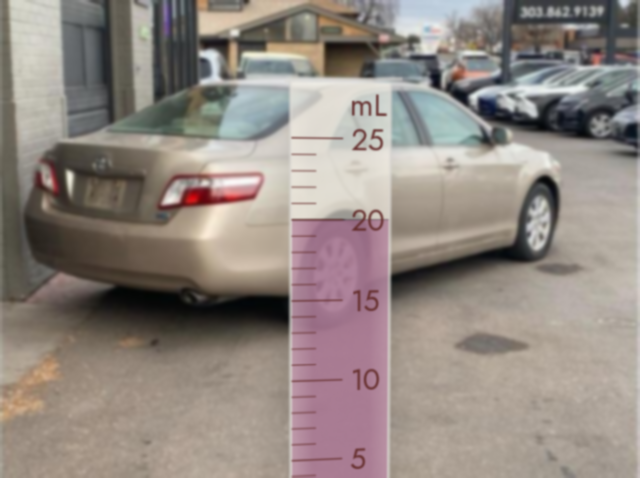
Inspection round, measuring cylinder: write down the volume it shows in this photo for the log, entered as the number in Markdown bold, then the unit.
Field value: **20** mL
